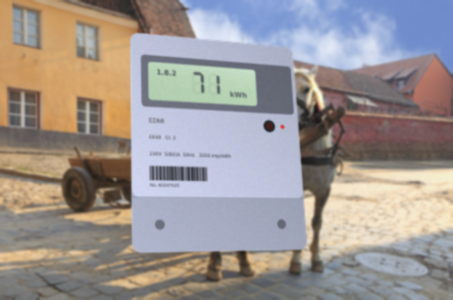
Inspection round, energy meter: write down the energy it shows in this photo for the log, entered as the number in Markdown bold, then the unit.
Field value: **71** kWh
